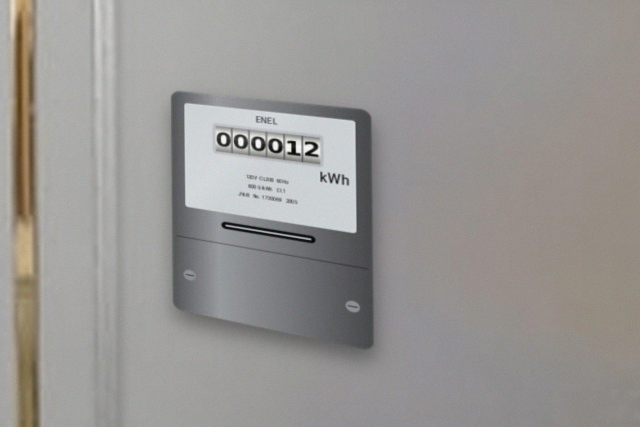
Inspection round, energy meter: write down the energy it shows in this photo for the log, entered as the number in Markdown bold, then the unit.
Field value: **12** kWh
